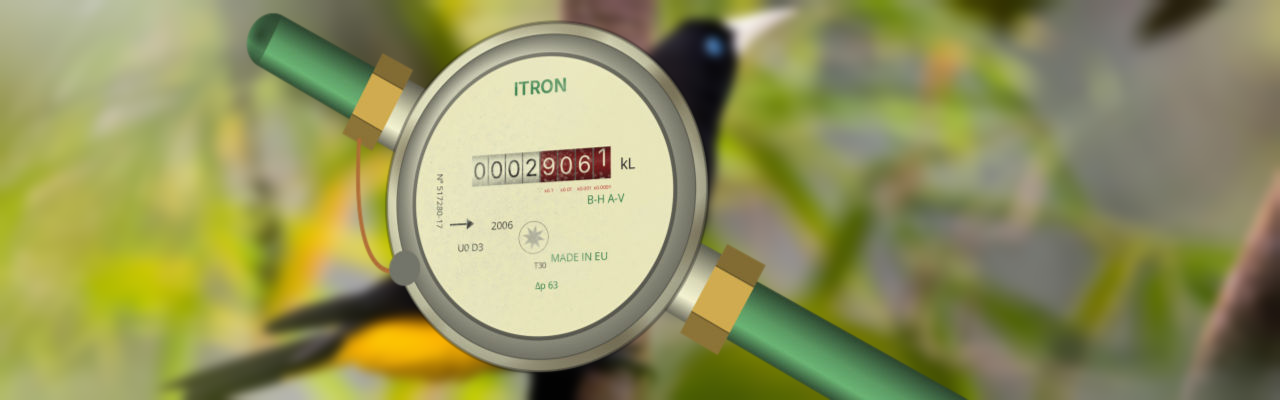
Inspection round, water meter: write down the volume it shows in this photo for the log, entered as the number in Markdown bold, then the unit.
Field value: **2.9061** kL
